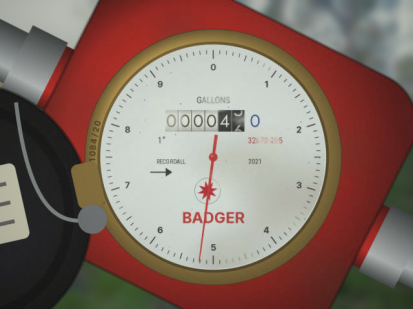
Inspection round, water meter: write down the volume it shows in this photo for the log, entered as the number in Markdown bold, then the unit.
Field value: **455.2** gal
